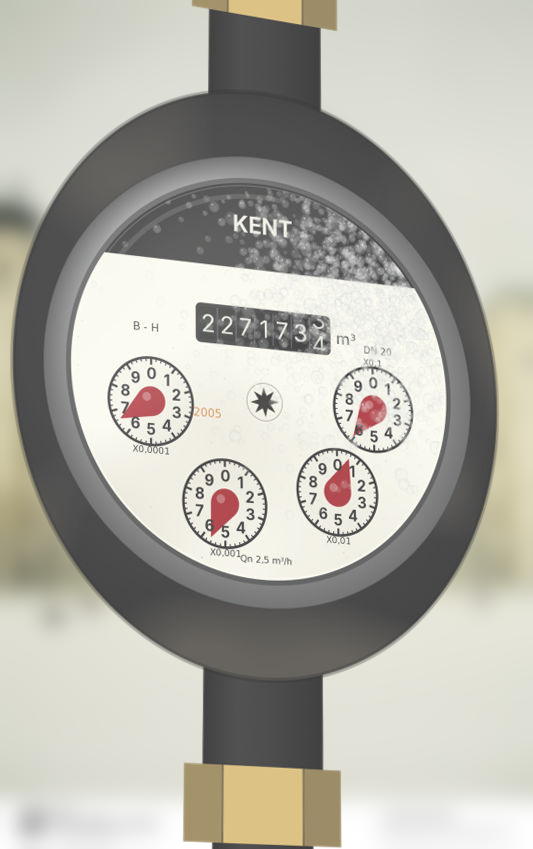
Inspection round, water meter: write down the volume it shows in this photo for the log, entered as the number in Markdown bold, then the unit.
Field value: **2271733.6056** m³
